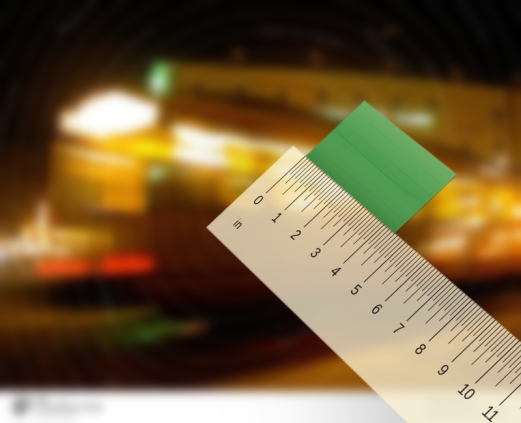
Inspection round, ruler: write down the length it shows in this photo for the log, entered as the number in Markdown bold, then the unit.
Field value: **4.5** in
